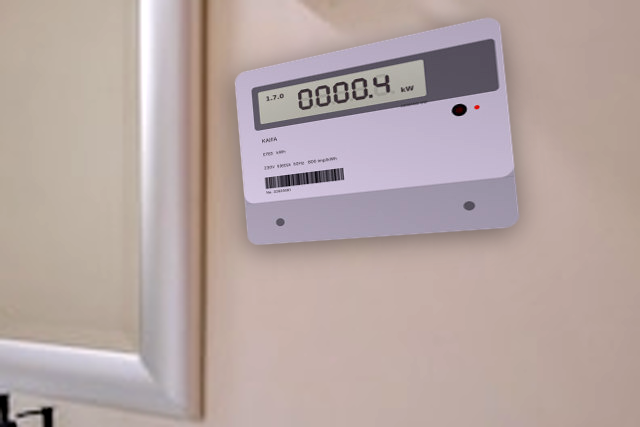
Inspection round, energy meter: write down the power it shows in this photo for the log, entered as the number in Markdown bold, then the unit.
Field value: **0.4** kW
